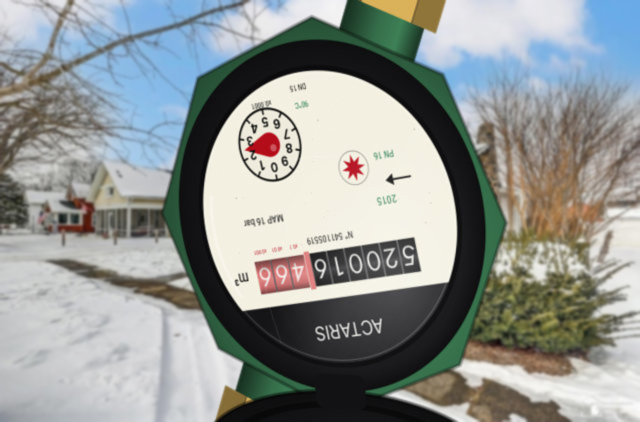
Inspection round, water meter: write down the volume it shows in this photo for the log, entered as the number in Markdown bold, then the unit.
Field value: **520016.4662** m³
